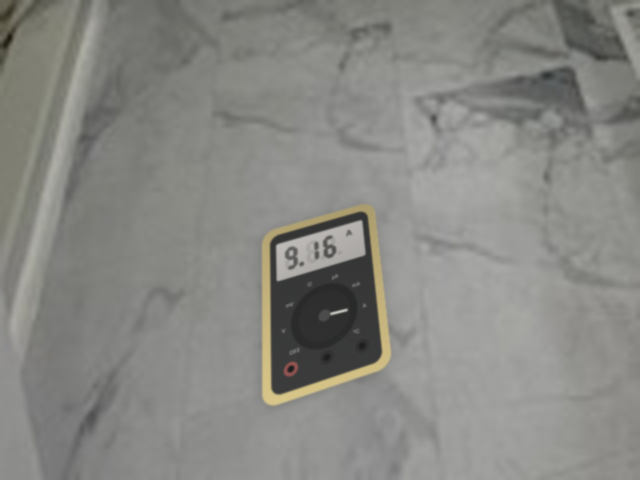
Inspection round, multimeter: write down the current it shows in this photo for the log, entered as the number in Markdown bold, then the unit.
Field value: **9.16** A
